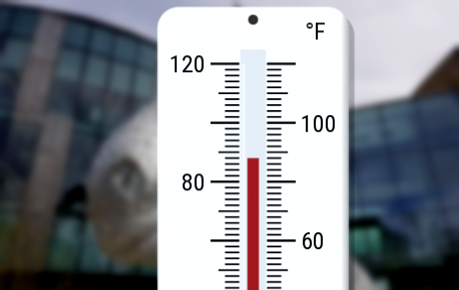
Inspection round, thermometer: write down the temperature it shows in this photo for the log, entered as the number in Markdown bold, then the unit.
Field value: **88** °F
